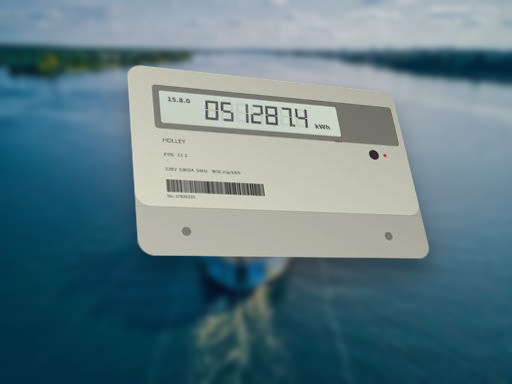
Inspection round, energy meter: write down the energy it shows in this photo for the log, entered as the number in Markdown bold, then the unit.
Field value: **51287.4** kWh
